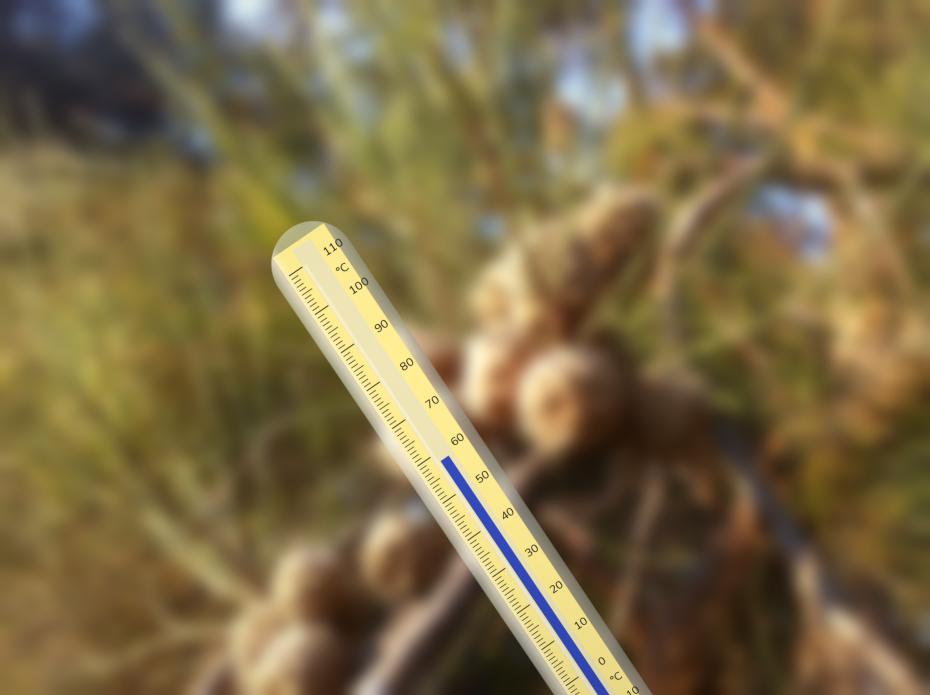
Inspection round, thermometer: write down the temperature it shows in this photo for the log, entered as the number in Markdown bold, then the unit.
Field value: **58** °C
